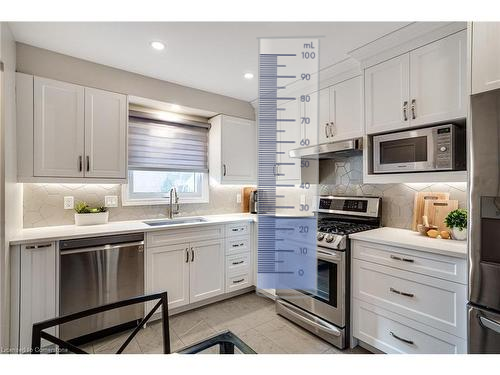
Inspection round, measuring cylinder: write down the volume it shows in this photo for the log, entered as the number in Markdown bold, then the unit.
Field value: **25** mL
